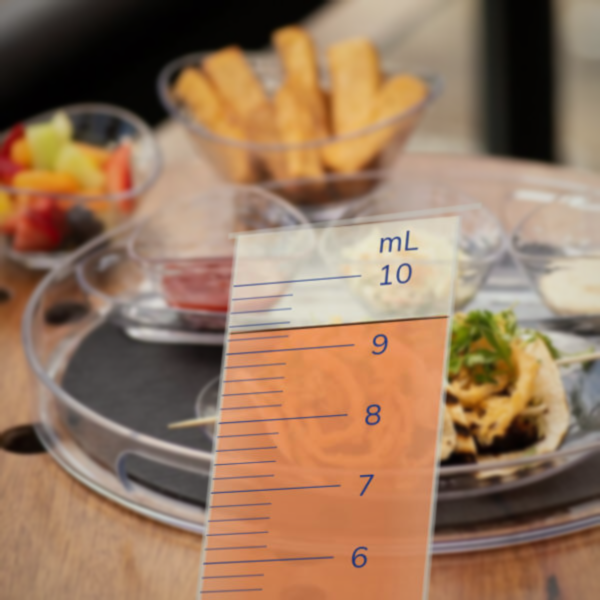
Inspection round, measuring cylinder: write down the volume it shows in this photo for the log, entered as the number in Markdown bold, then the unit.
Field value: **9.3** mL
